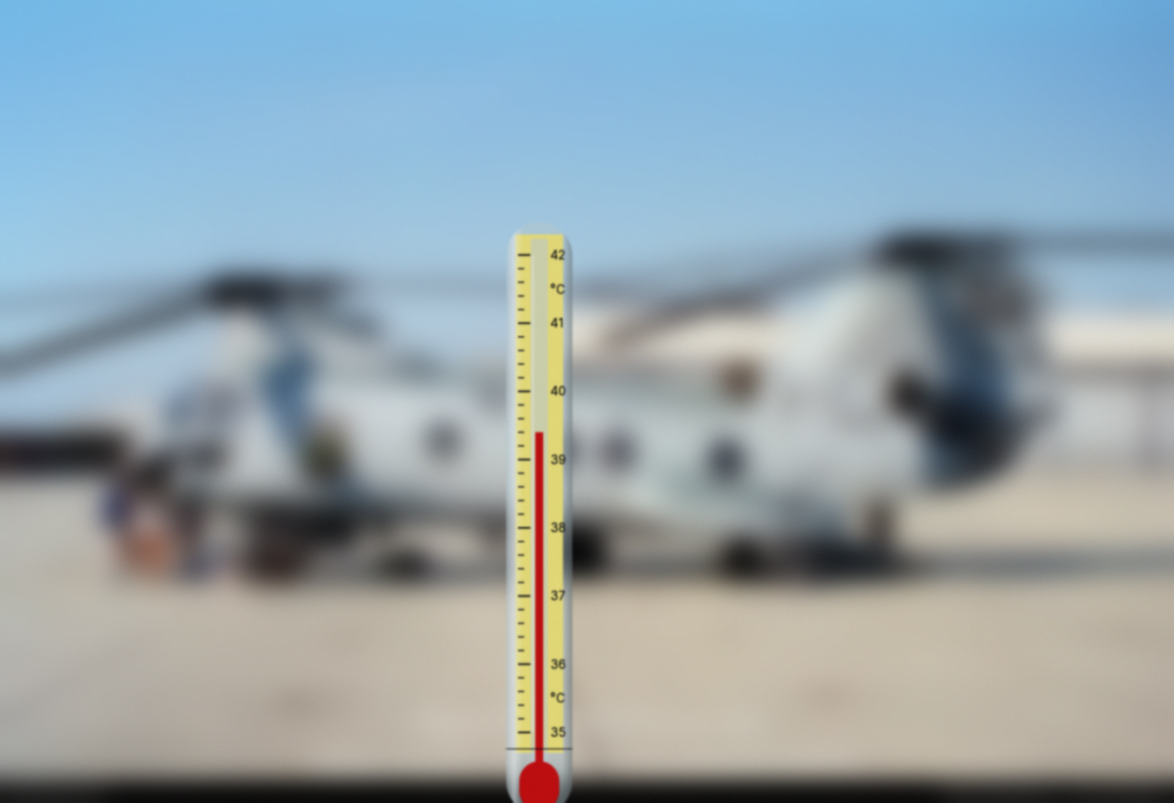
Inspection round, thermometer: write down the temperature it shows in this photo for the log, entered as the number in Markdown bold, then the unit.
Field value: **39.4** °C
